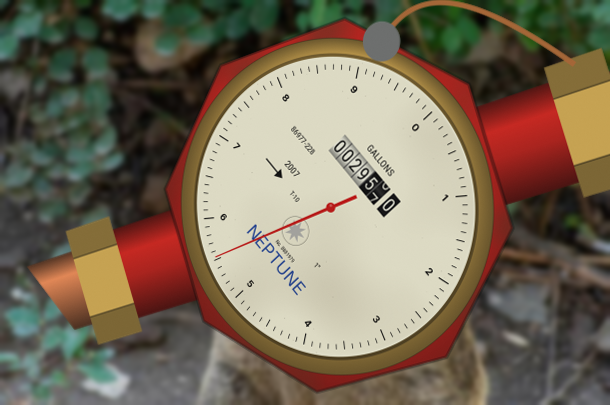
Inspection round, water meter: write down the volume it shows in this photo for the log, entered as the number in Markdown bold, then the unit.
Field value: **29565.5** gal
